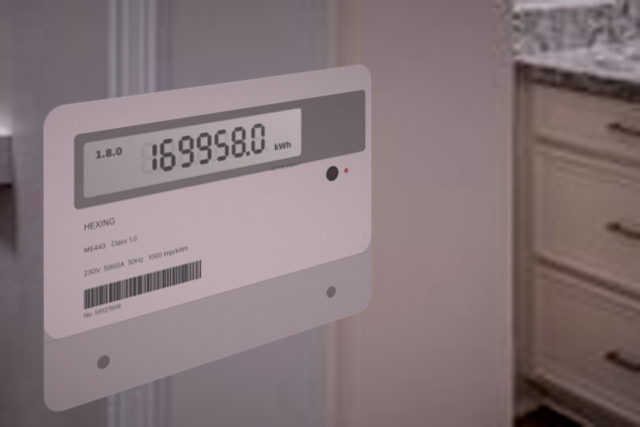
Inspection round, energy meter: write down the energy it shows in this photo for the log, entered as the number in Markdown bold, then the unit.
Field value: **169958.0** kWh
